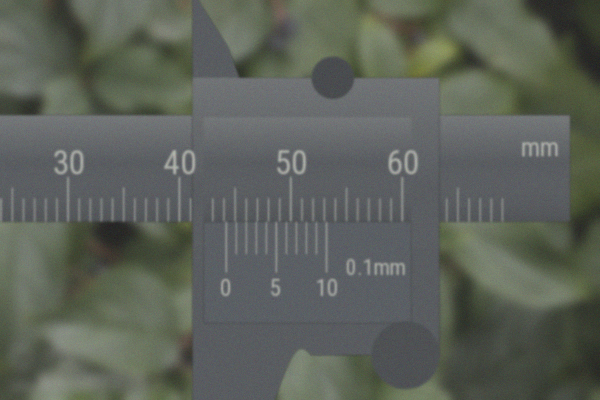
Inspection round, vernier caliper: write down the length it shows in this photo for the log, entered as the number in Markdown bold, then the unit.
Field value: **44.2** mm
